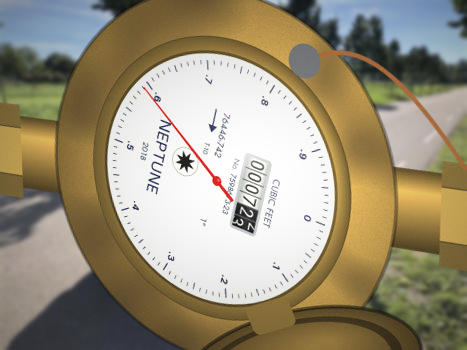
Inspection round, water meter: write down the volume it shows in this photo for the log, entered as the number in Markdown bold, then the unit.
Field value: **722.59** ft³
